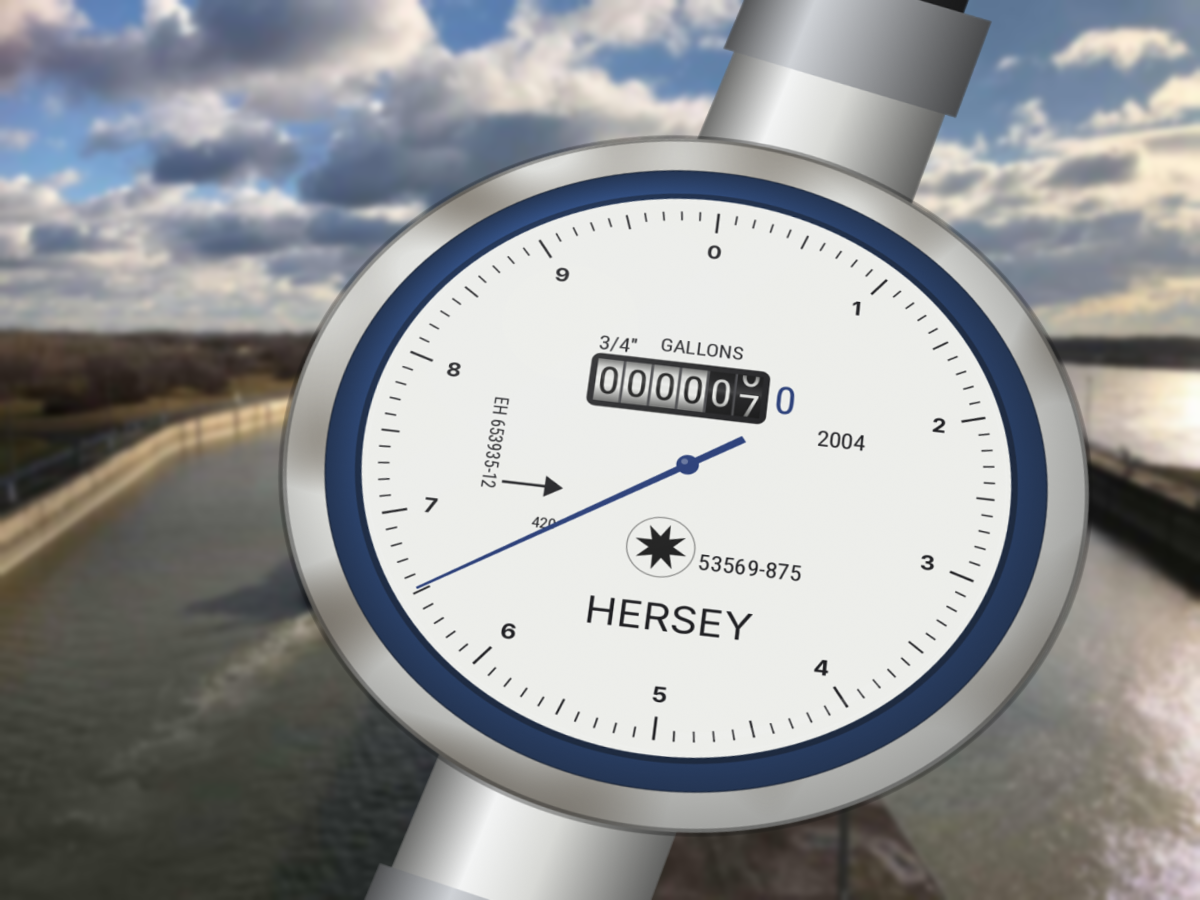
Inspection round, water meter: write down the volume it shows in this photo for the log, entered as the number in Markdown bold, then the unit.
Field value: **66.5** gal
